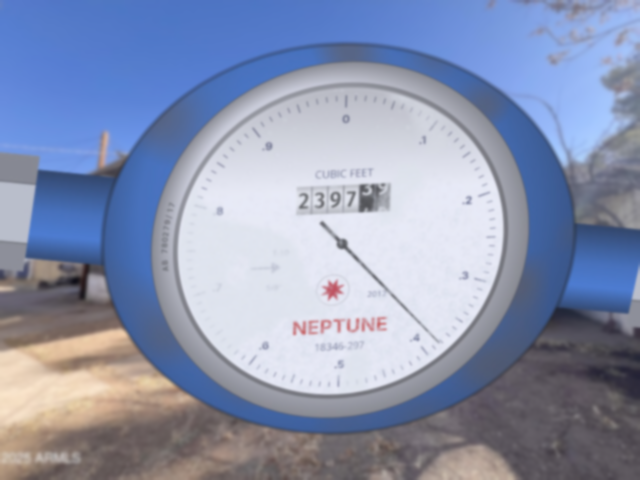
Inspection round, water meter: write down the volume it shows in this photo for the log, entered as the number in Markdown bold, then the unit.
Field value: **239739.38** ft³
